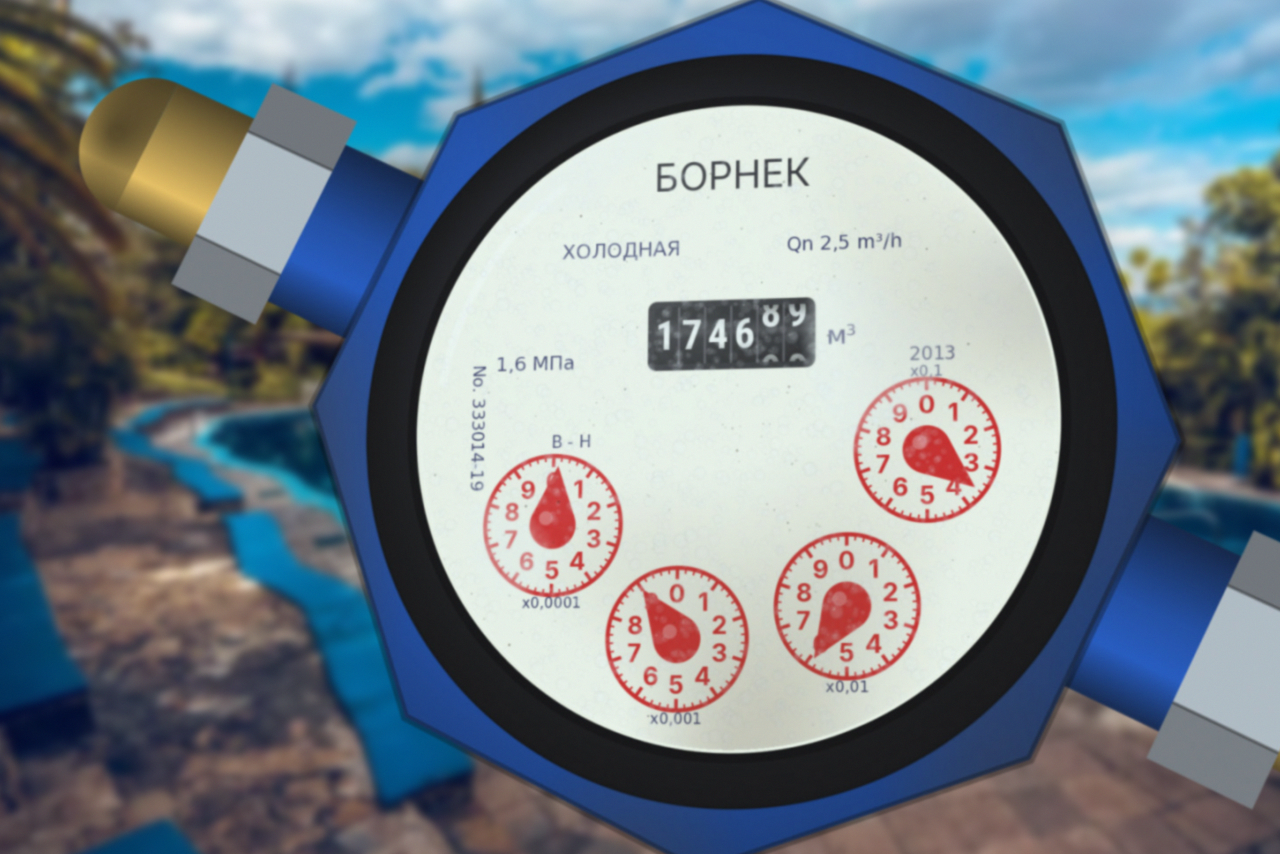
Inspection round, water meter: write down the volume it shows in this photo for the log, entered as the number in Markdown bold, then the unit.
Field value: **174689.3590** m³
